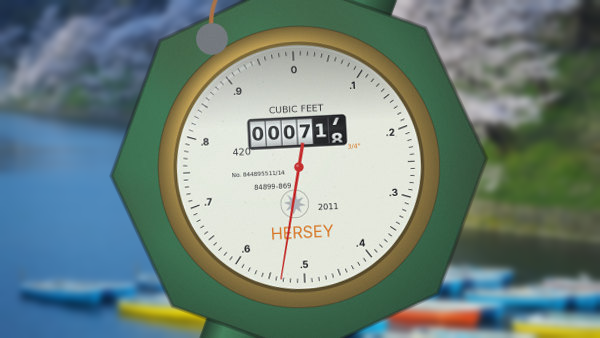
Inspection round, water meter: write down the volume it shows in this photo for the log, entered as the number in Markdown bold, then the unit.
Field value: **717.53** ft³
